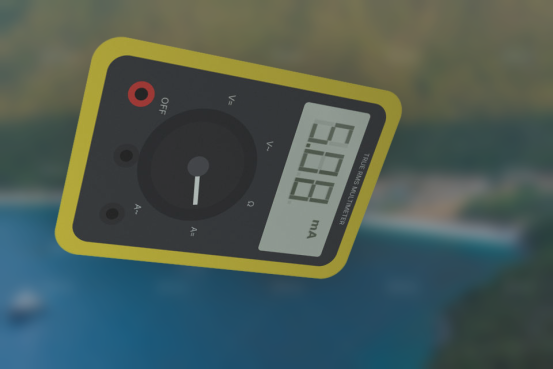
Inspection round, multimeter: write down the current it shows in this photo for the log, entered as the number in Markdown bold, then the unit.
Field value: **5.08** mA
